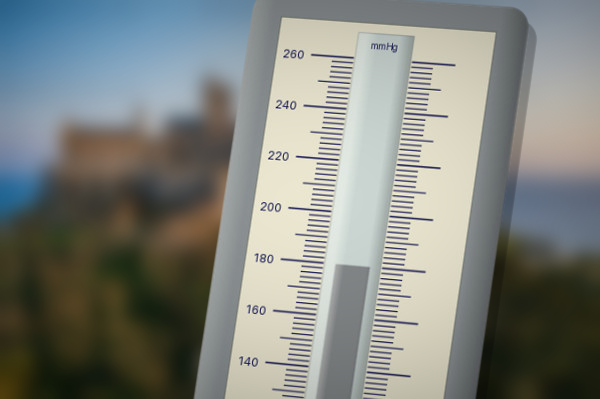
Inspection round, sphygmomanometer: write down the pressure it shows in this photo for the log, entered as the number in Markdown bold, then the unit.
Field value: **180** mmHg
